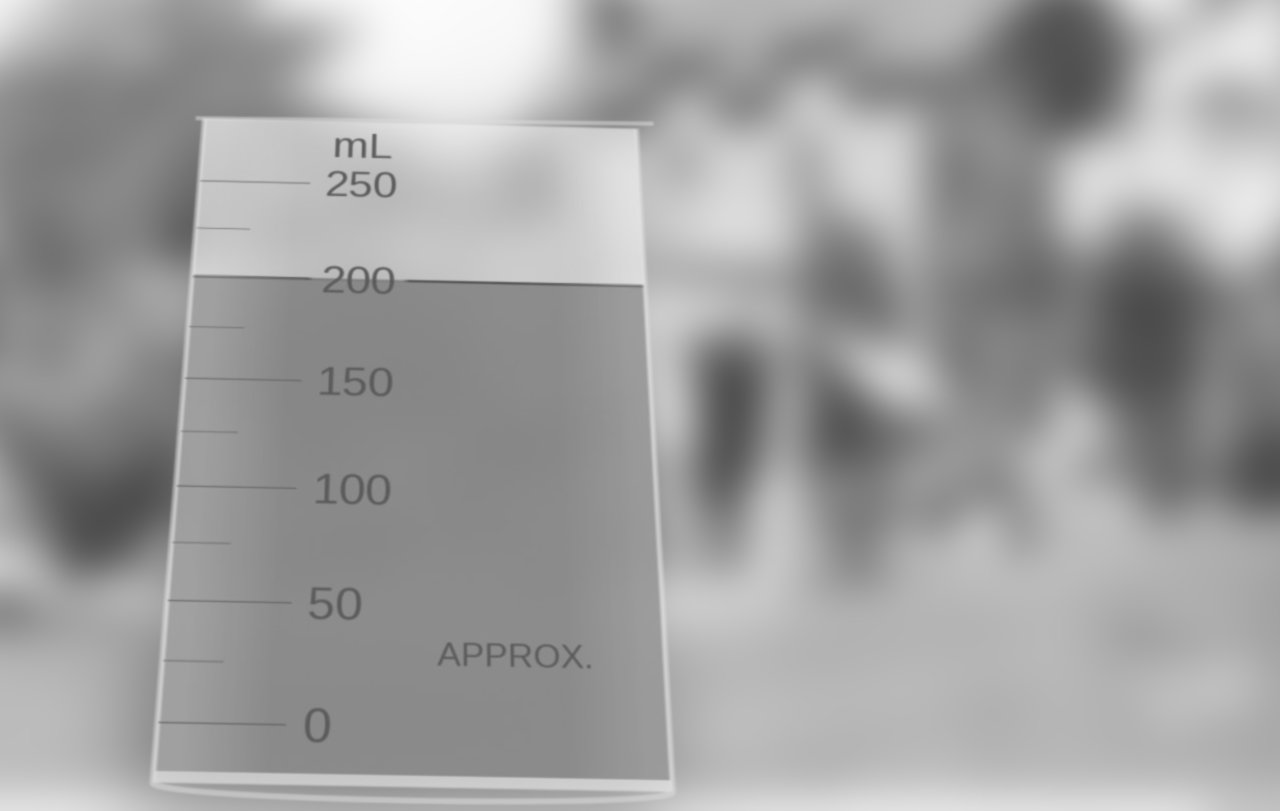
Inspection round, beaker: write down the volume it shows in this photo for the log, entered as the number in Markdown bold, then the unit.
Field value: **200** mL
